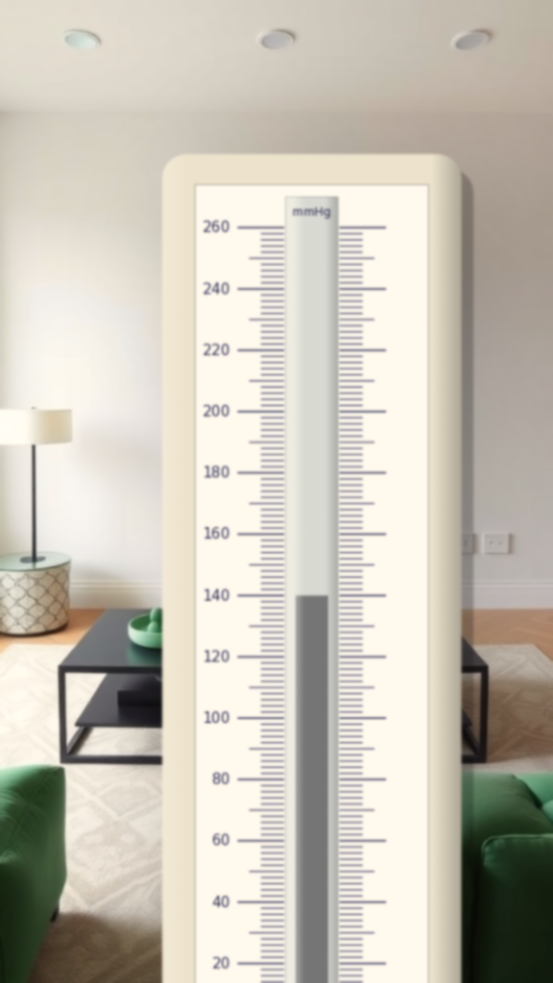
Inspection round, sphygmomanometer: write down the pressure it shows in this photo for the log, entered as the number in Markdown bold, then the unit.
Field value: **140** mmHg
